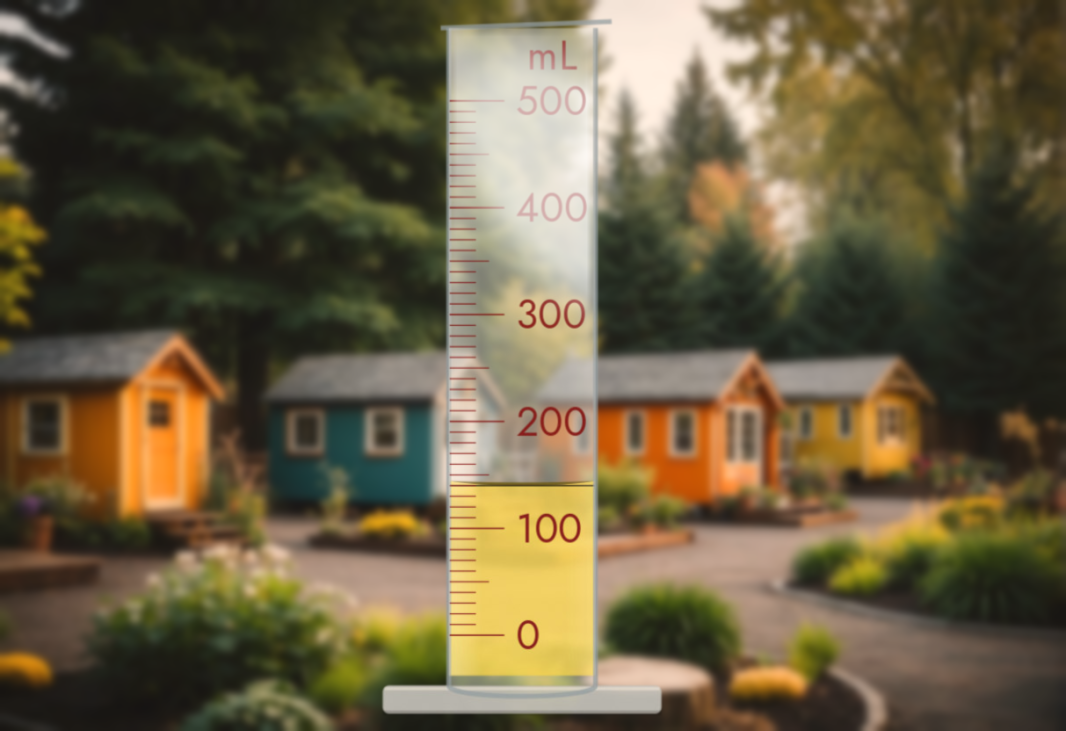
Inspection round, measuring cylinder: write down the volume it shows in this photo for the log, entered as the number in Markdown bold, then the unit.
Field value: **140** mL
